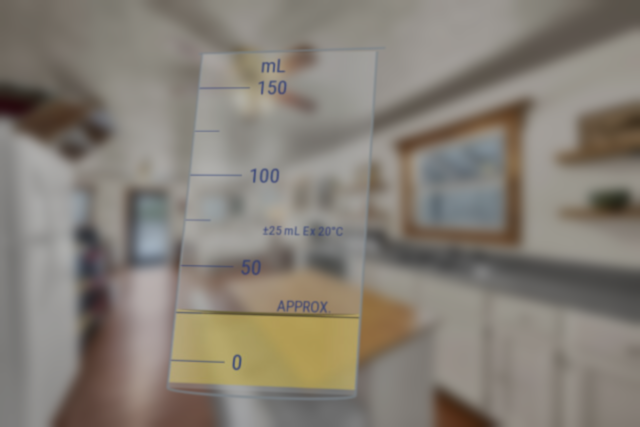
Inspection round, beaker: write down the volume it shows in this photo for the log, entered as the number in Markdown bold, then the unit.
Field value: **25** mL
